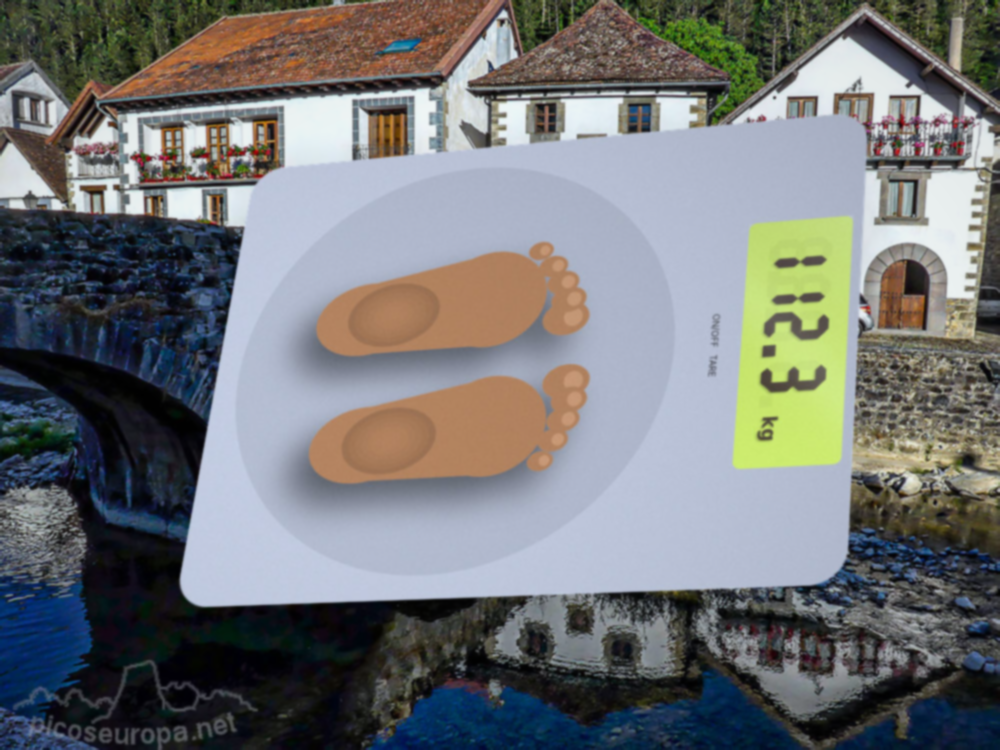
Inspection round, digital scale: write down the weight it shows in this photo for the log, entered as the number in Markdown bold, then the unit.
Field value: **112.3** kg
